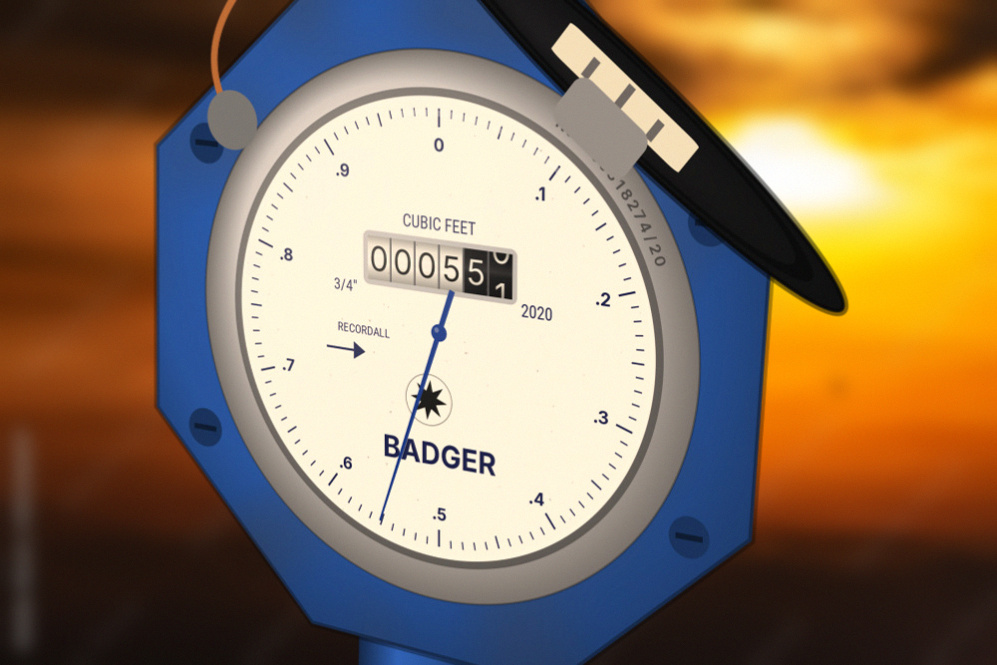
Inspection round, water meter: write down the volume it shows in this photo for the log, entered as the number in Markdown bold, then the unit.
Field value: **550.55** ft³
